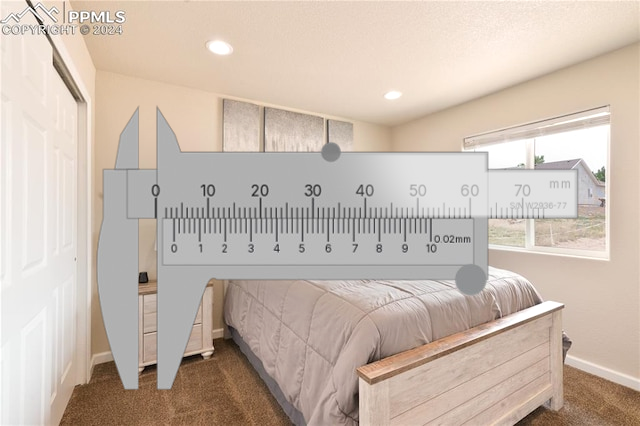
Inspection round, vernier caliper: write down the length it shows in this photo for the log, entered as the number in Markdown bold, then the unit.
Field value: **3.5** mm
